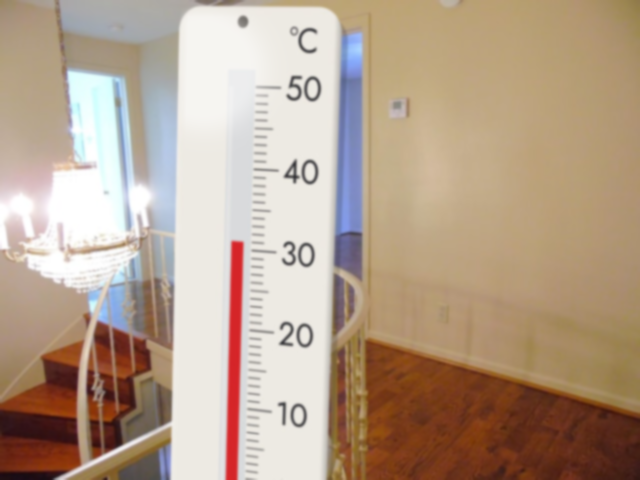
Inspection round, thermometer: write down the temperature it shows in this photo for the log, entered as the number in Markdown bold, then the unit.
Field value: **31** °C
